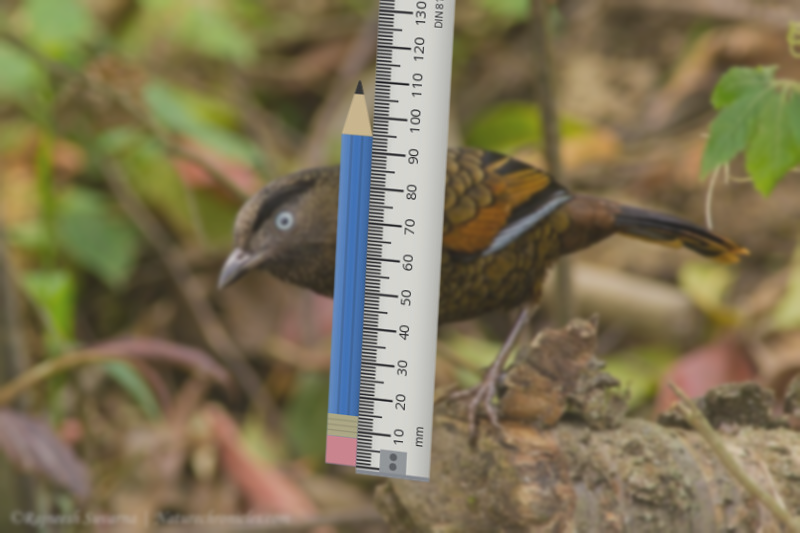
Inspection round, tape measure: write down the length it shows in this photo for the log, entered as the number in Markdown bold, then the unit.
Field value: **110** mm
